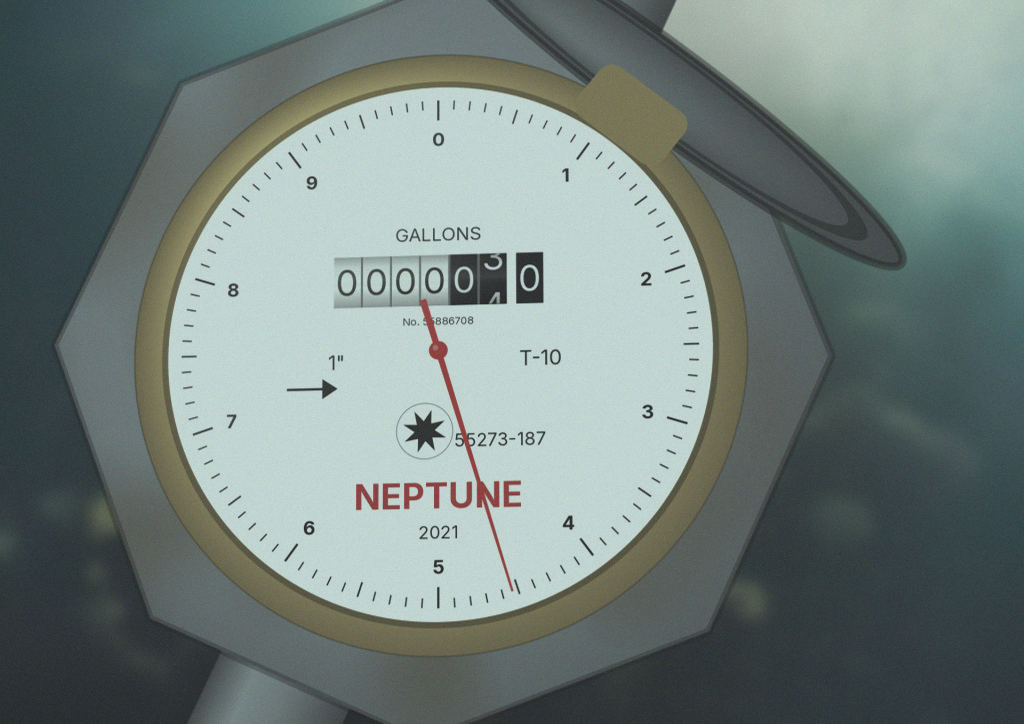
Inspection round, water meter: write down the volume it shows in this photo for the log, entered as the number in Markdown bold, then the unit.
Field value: **34.5** gal
